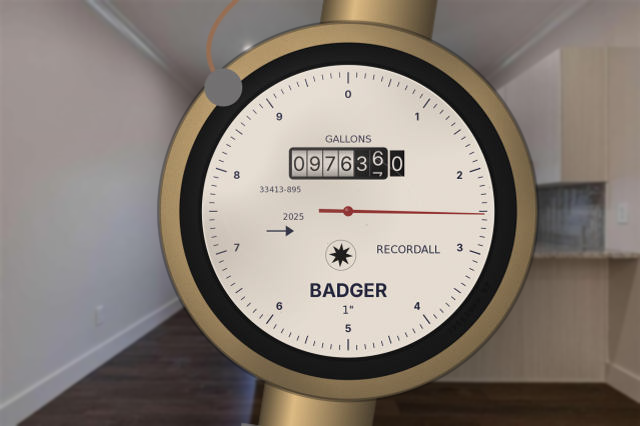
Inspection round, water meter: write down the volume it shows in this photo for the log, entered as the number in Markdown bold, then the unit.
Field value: **976362.5** gal
